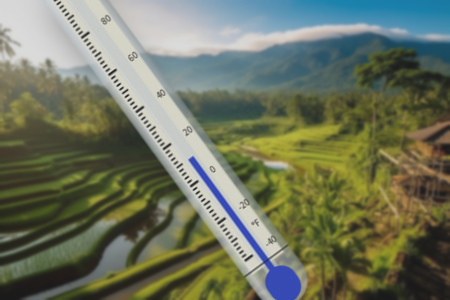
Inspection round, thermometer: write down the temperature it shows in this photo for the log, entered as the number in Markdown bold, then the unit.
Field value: **10** °F
